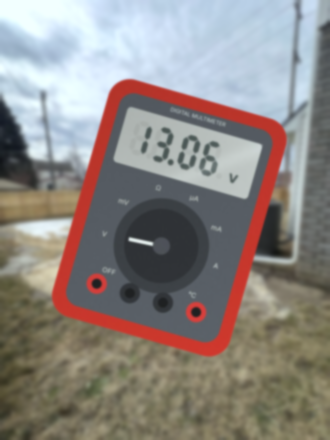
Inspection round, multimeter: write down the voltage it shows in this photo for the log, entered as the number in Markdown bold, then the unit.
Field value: **13.06** V
